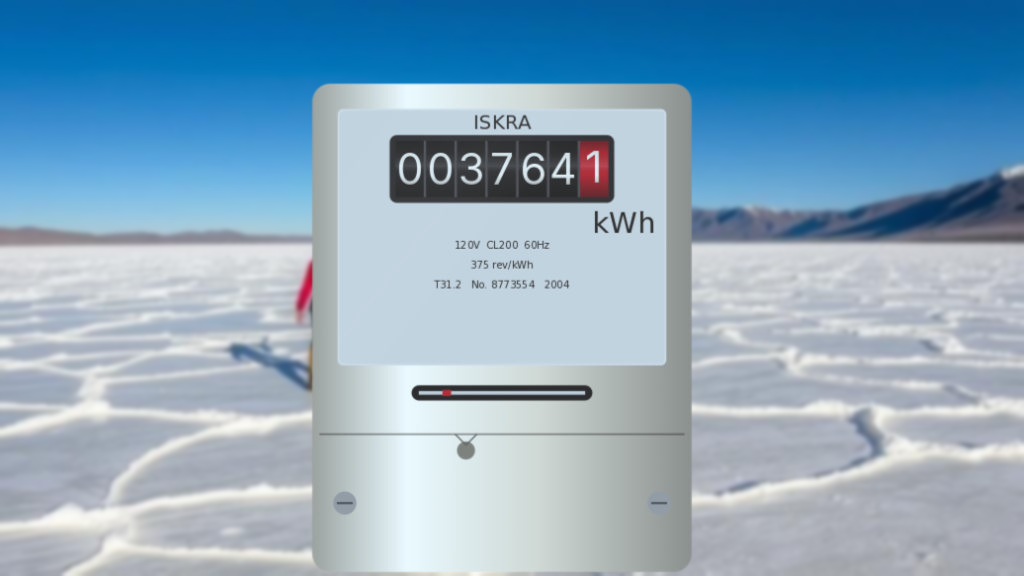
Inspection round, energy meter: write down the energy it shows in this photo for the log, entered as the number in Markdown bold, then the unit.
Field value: **3764.1** kWh
